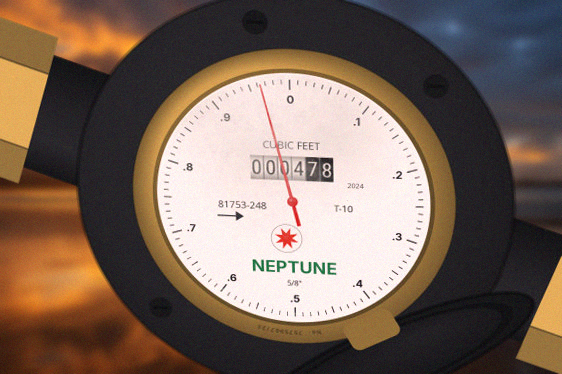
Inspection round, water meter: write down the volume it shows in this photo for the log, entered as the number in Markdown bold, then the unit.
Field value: **477.96** ft³
